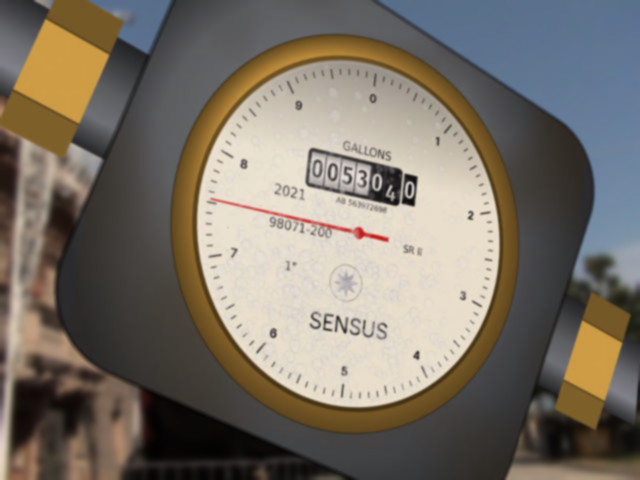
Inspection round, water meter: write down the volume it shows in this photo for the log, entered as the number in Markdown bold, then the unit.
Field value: **53037.5** gal
